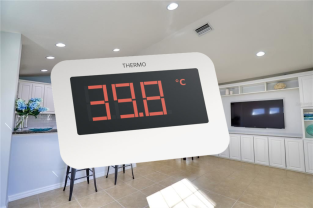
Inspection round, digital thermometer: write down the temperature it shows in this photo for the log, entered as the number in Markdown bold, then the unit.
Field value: **39.8** °C
